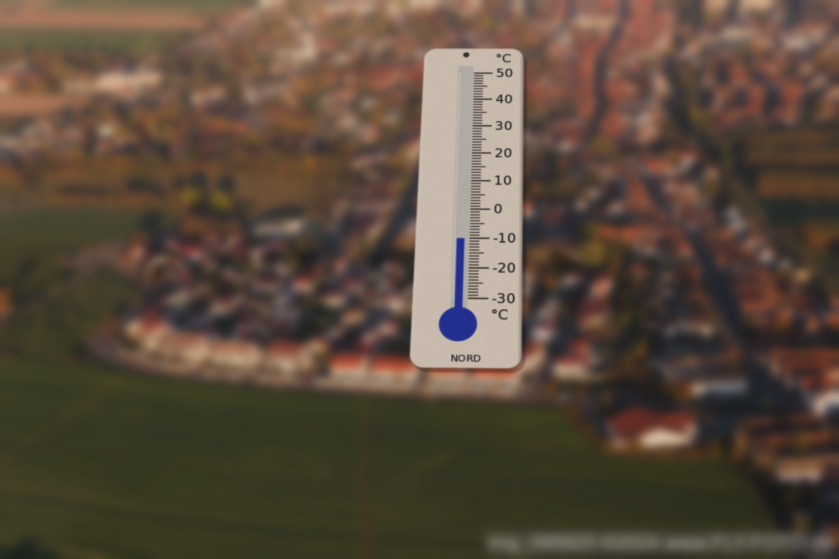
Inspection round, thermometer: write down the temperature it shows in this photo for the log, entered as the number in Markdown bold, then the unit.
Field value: **-10** °C
